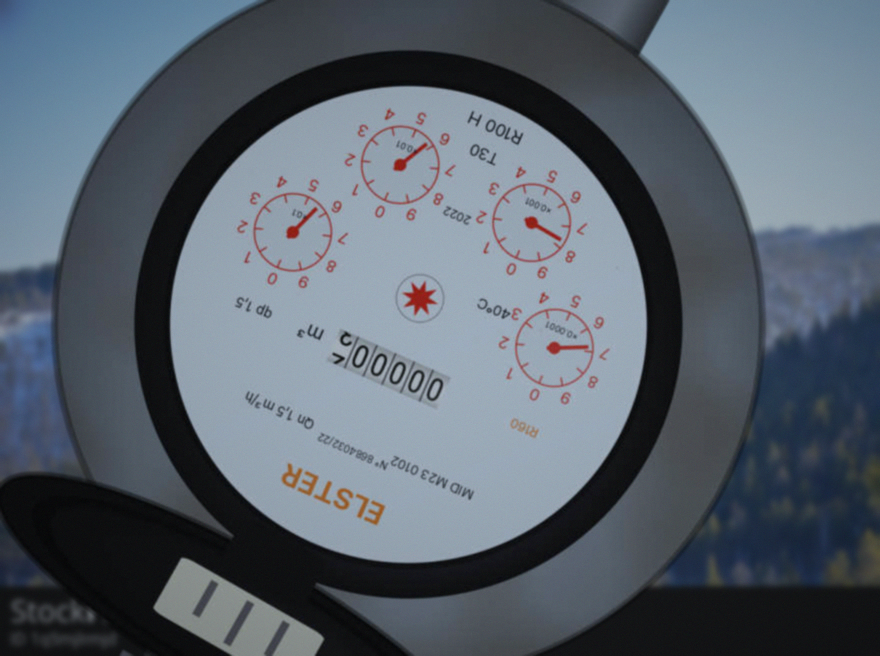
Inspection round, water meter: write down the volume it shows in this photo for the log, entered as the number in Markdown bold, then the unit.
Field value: **2.5576** m³
